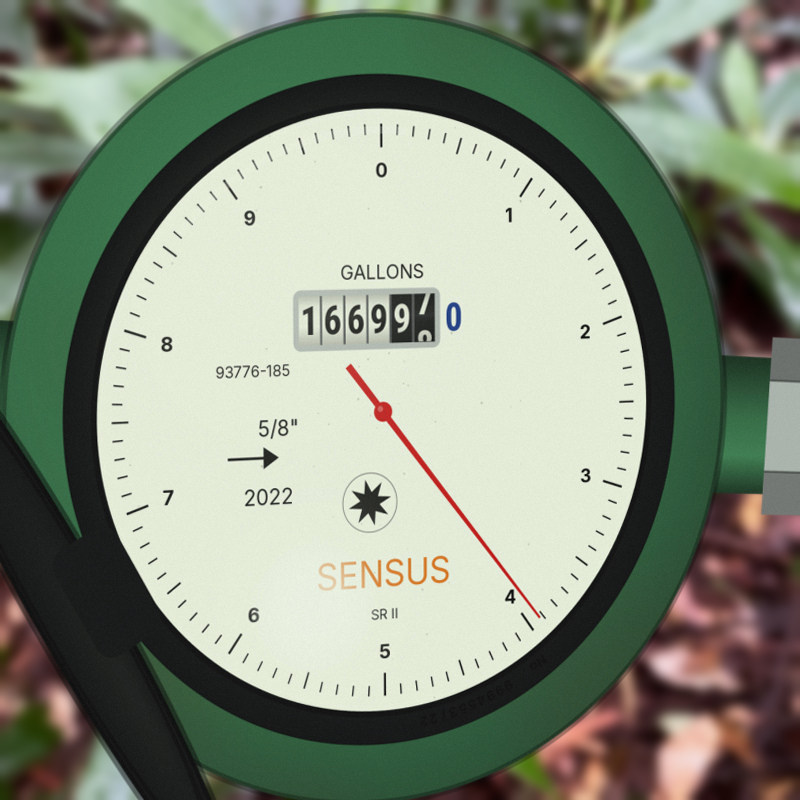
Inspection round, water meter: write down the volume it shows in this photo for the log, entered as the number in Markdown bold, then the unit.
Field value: **1669973.9** gal
